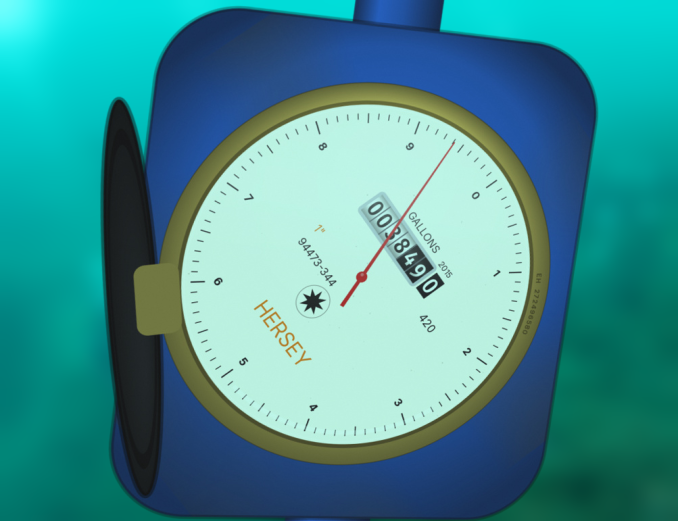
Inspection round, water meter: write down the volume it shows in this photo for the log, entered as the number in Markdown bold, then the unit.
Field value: **38489.4** gal
